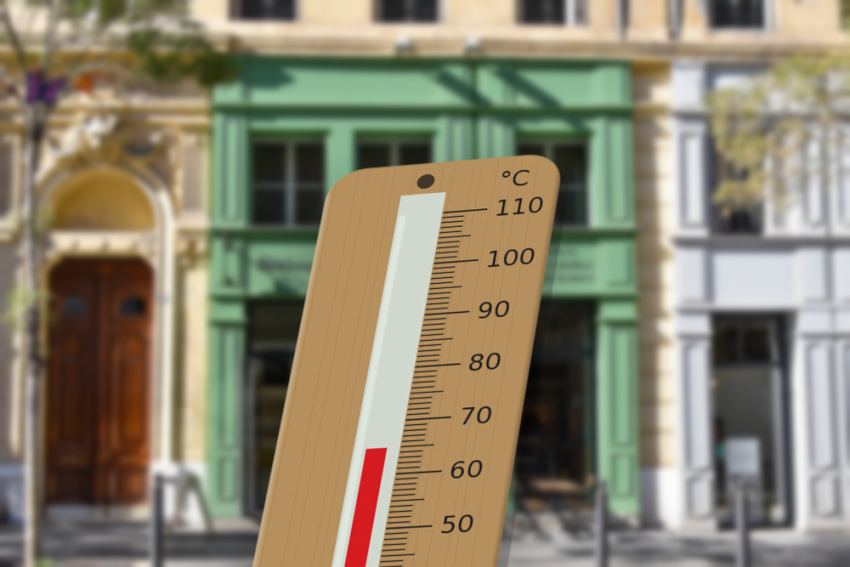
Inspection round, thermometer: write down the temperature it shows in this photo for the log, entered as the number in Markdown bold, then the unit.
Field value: **65** °C
